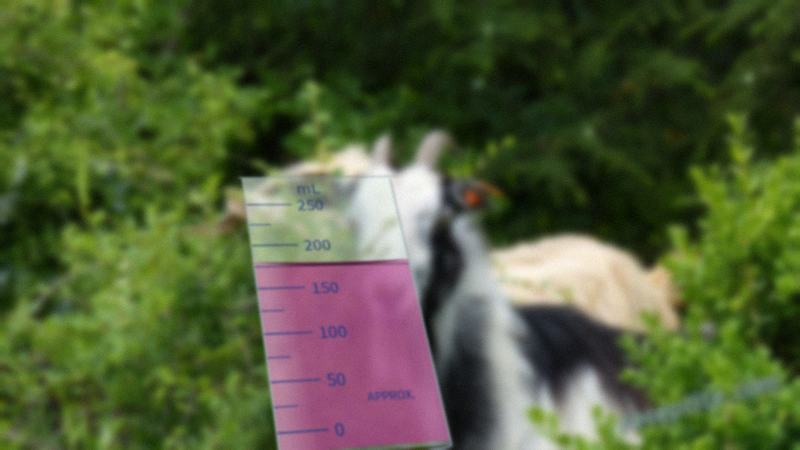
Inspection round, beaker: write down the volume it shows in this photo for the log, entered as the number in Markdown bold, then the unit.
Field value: **175** mL
